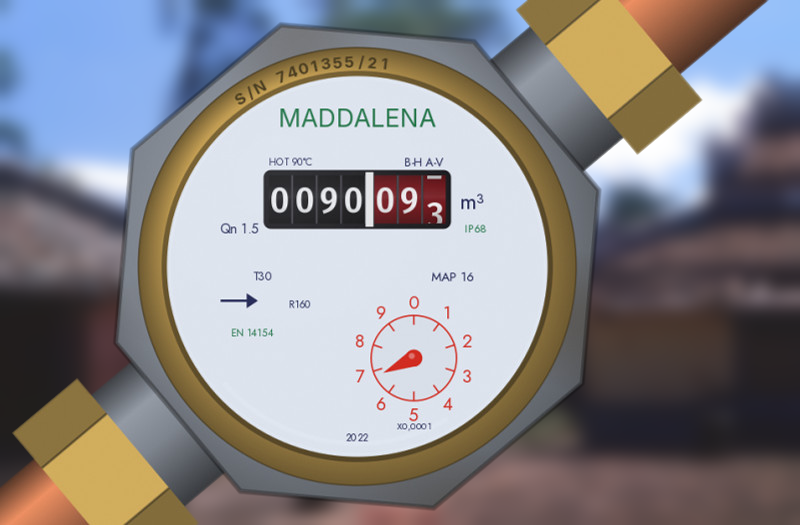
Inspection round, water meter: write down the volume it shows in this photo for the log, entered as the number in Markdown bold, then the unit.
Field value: **90.0926** m³
